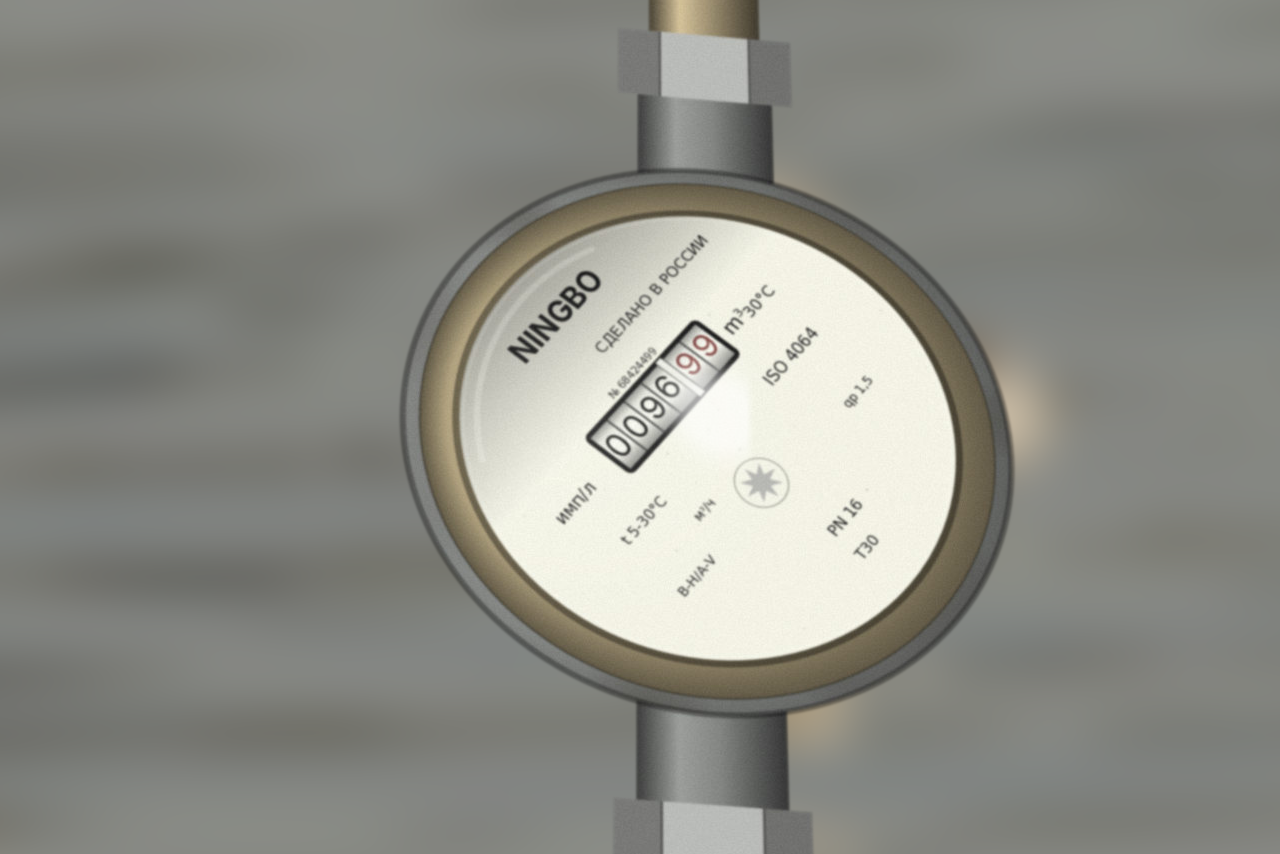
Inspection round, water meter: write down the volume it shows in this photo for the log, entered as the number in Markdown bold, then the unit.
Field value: **96.99** m³
